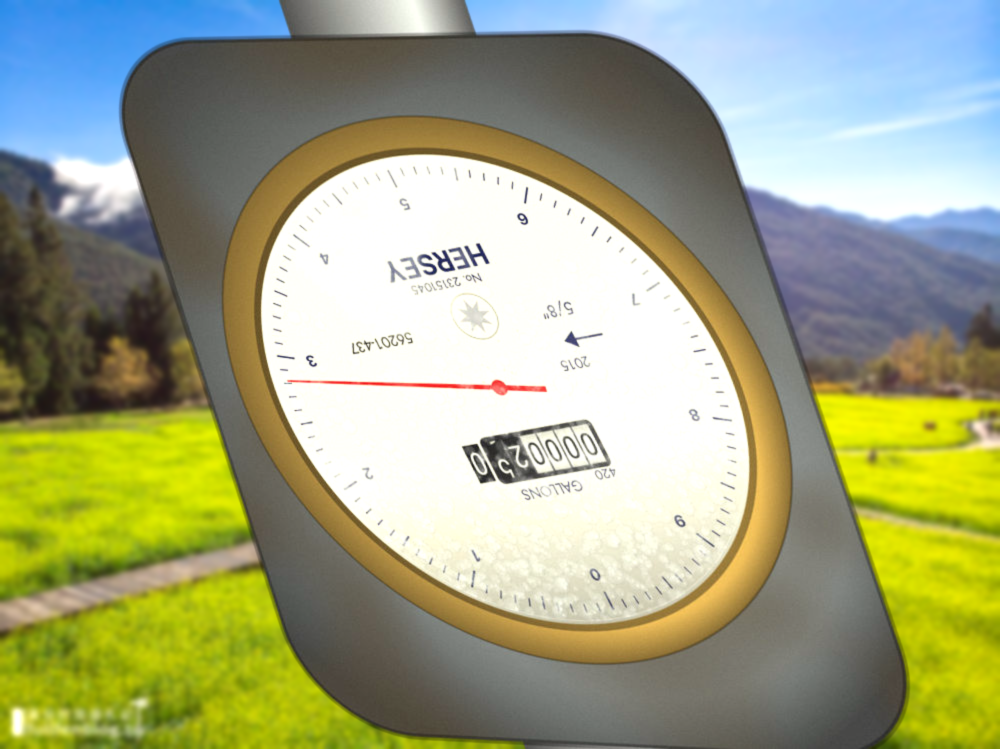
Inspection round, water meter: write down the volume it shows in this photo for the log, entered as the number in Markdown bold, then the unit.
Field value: **252.8** gal
